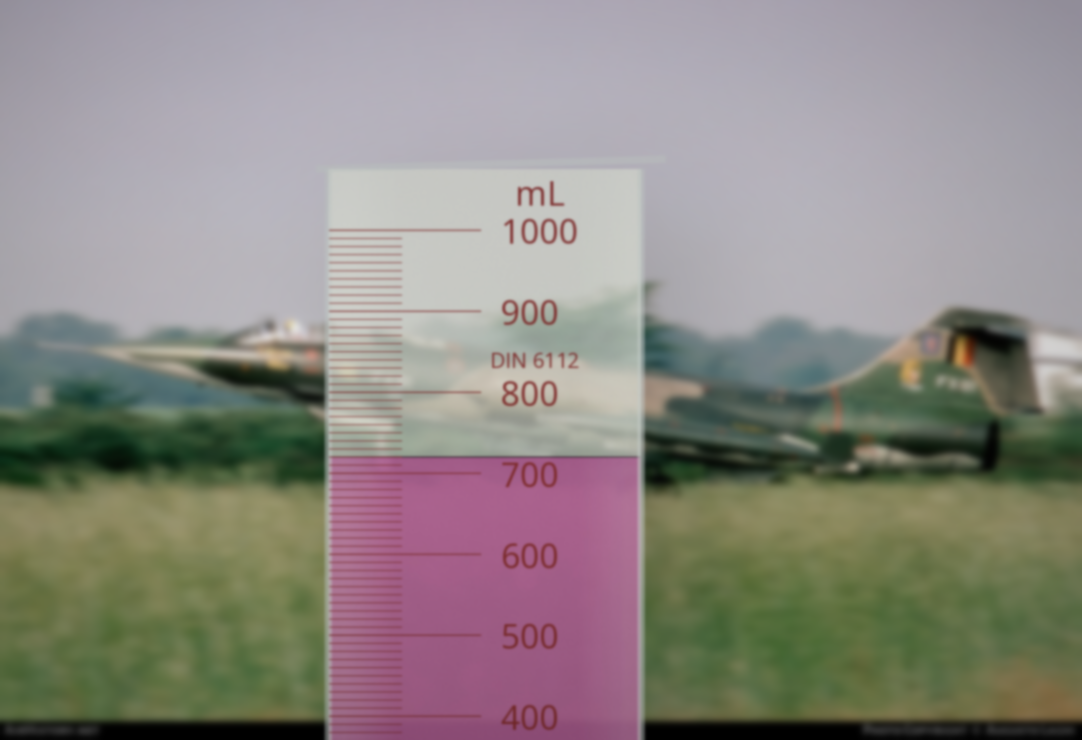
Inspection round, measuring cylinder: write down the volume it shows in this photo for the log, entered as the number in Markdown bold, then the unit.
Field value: **720** mL
